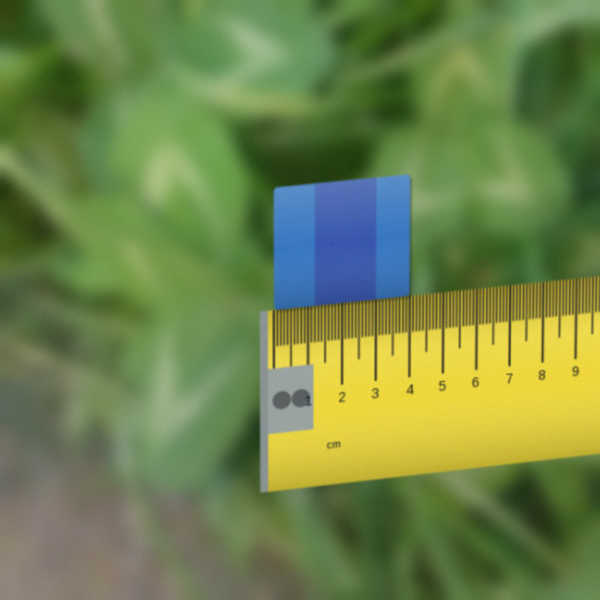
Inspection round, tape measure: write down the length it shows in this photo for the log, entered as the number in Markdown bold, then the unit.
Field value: **4** cm
